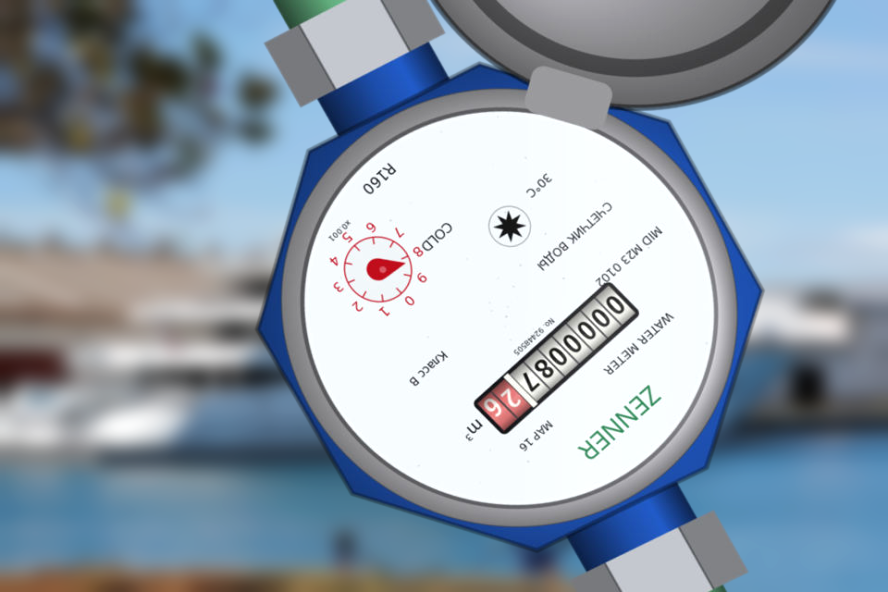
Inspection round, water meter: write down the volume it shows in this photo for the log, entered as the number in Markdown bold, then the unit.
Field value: **87.258** m³
